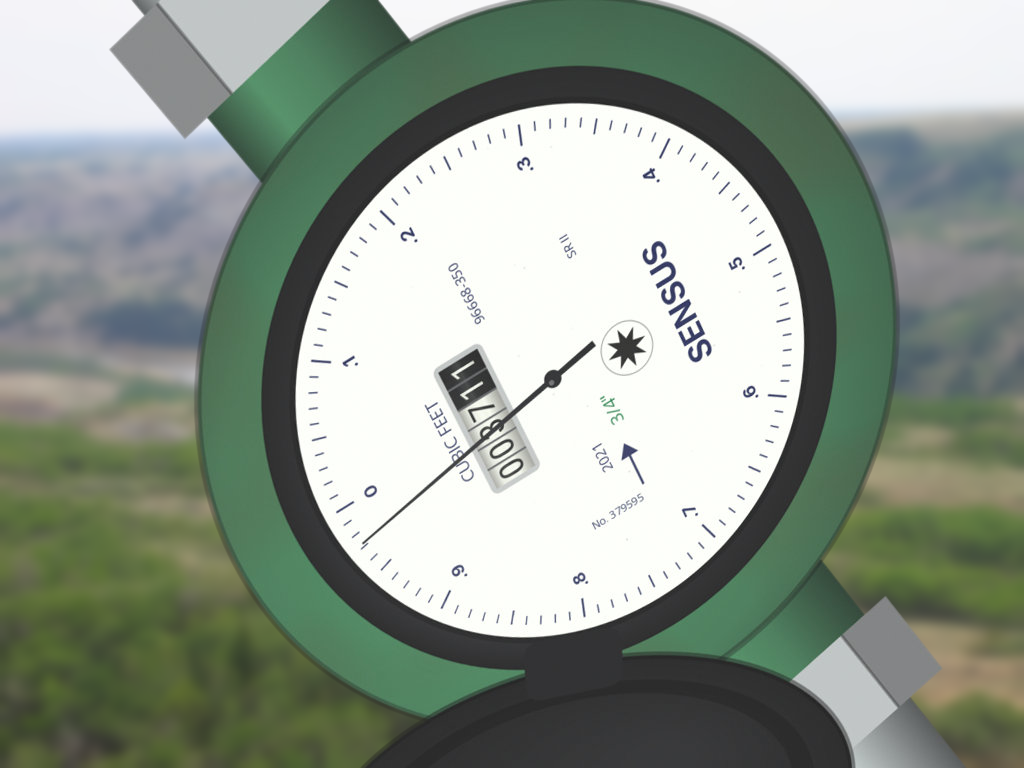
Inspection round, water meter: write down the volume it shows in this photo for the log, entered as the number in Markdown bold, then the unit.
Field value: **3710.97** ft³
